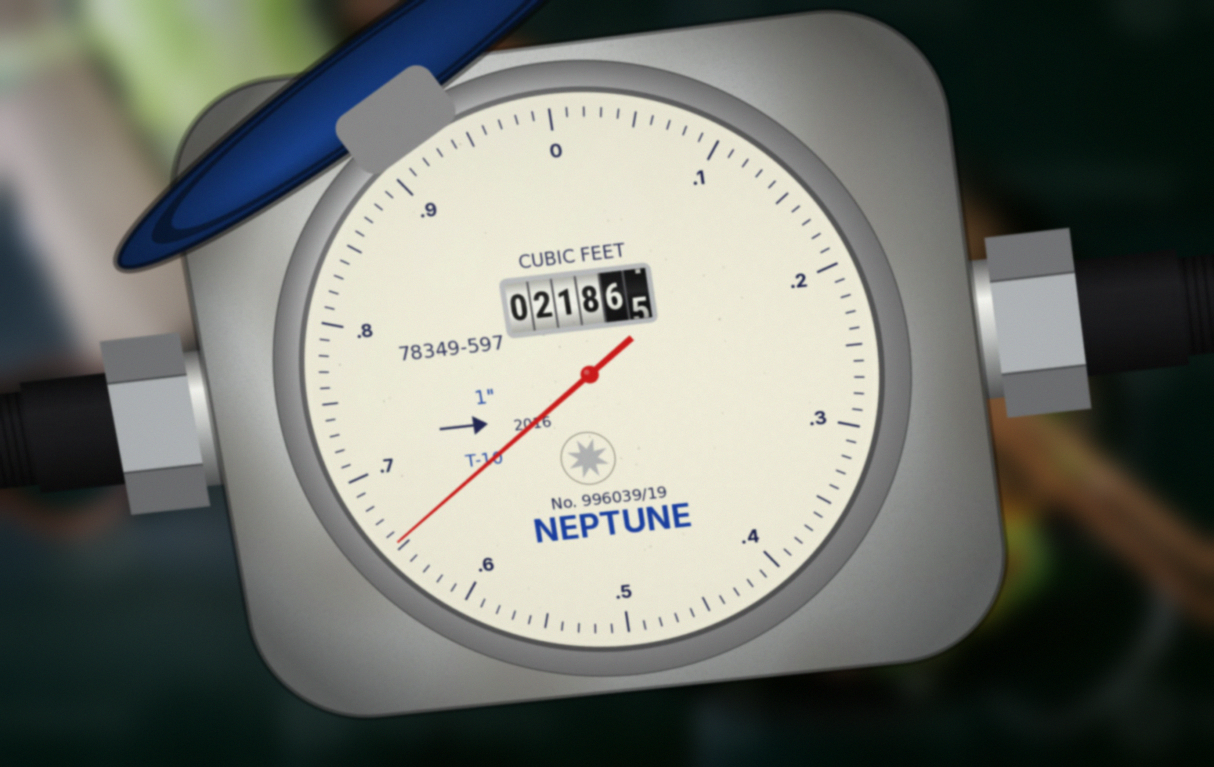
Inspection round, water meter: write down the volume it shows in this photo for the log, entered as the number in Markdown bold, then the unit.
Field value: **21864.65** ft³
